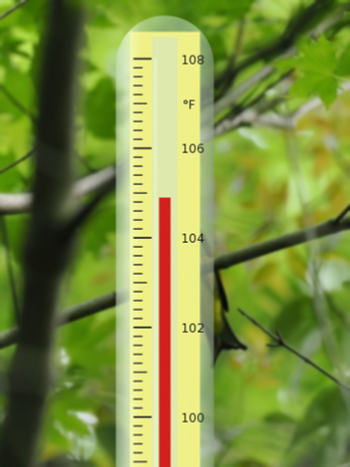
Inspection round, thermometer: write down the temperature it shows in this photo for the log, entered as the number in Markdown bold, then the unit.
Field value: **104.9** °F
